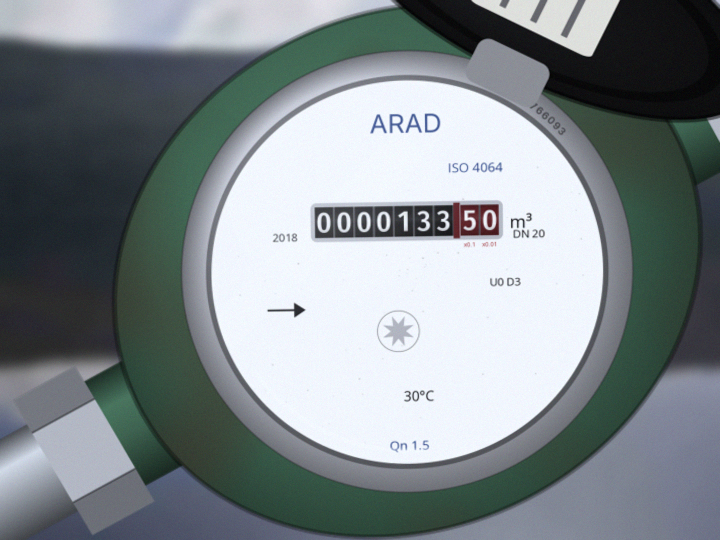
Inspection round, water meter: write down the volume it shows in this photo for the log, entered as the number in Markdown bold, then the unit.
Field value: **133.50** m³
